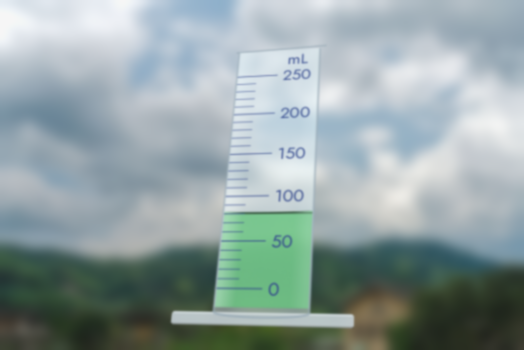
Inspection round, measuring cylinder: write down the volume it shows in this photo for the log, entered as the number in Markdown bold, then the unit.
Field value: **80** mL
